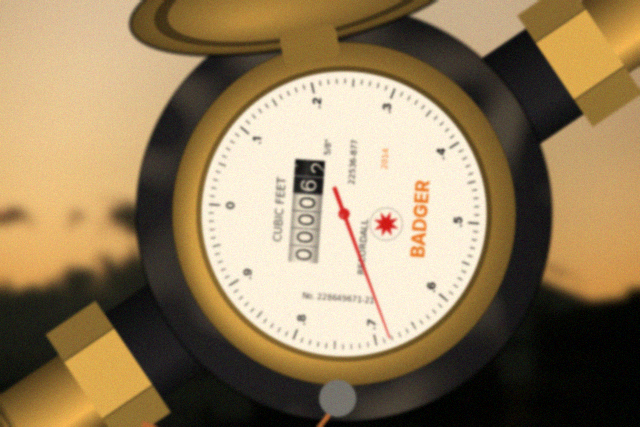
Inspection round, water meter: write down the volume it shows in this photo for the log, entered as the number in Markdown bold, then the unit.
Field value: **61.68** ft³
